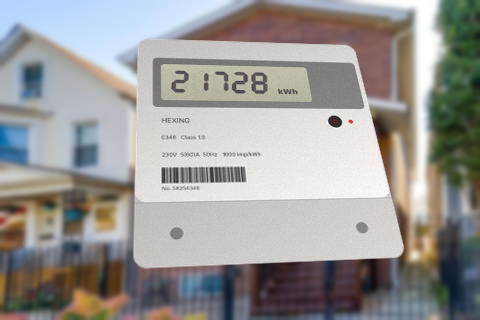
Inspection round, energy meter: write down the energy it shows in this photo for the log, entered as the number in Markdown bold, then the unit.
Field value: **21728** kWh
